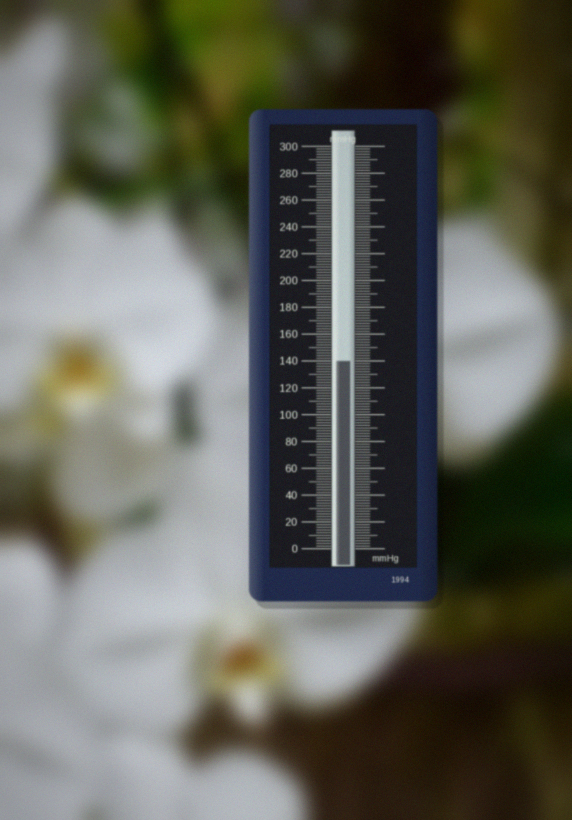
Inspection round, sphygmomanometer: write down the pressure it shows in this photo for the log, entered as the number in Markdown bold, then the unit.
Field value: **140** mmHg
